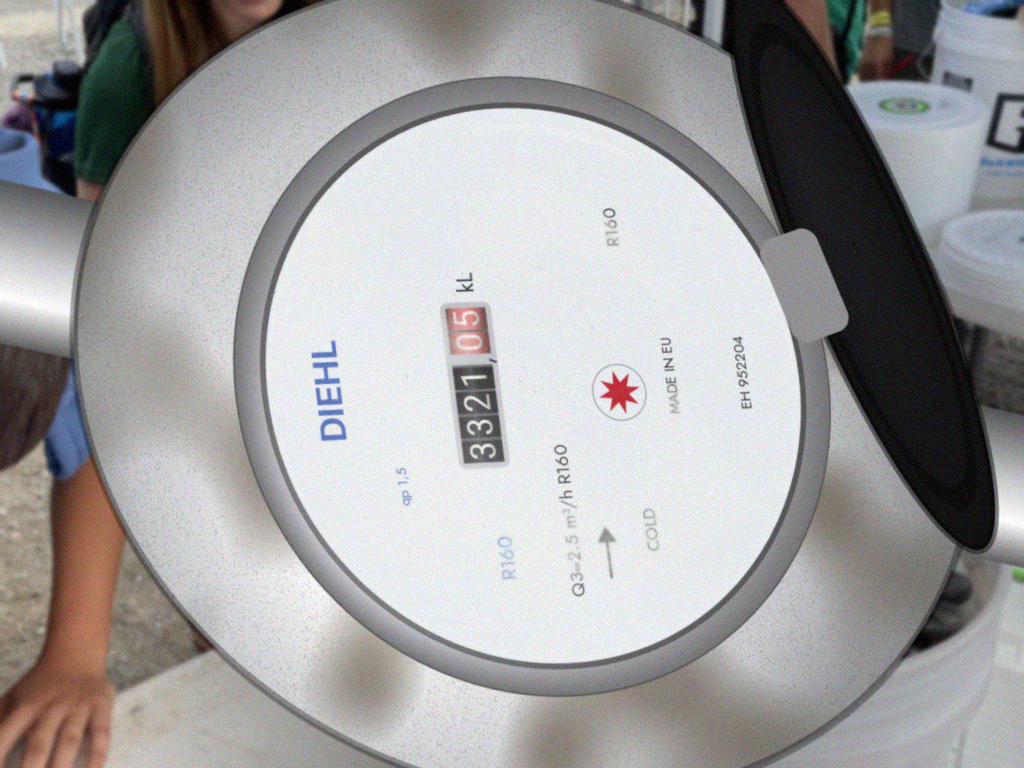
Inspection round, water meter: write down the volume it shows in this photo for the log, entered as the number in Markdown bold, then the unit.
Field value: **3321.05** kL
